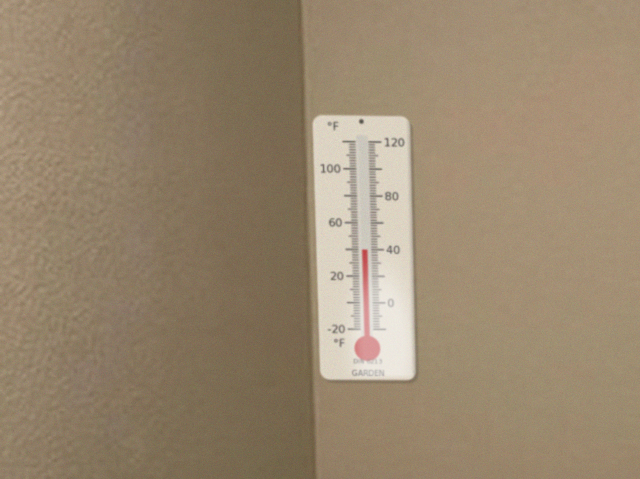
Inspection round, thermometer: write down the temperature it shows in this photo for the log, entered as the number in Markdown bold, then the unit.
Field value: **40** °F
